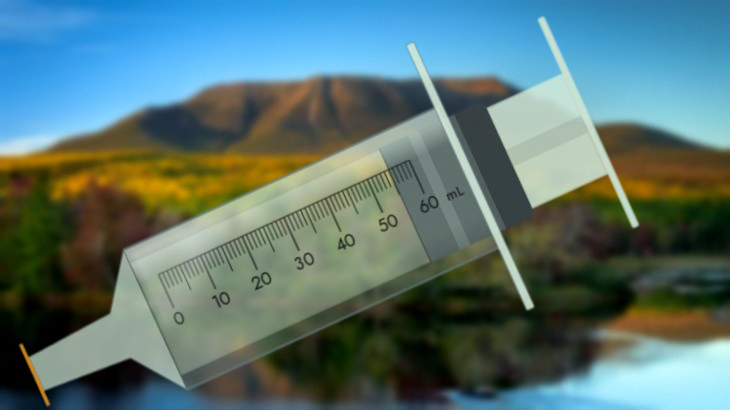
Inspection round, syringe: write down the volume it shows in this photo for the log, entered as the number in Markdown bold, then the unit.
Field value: **55** mL
